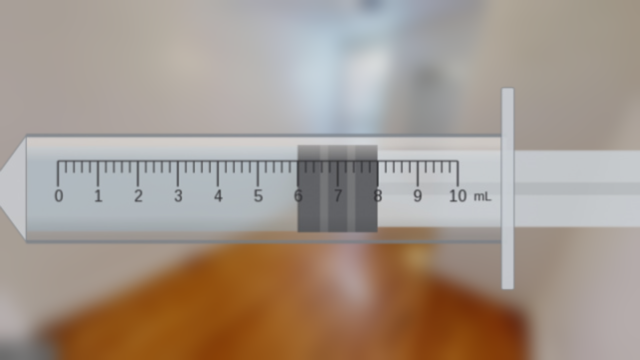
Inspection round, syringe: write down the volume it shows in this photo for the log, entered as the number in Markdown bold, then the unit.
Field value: **6** mL
